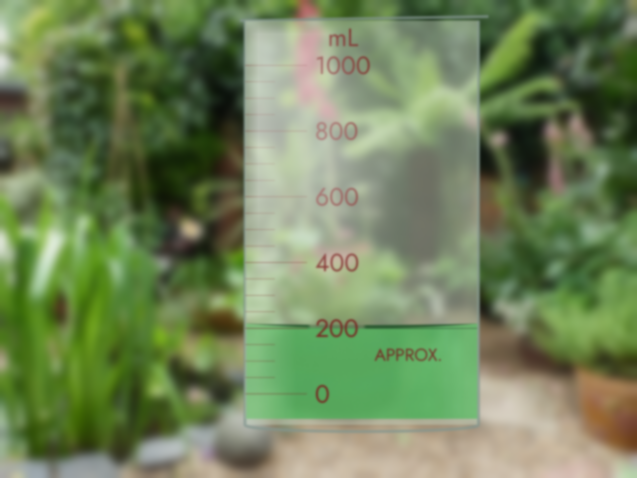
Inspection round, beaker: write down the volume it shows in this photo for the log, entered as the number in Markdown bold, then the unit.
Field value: **200** mL
